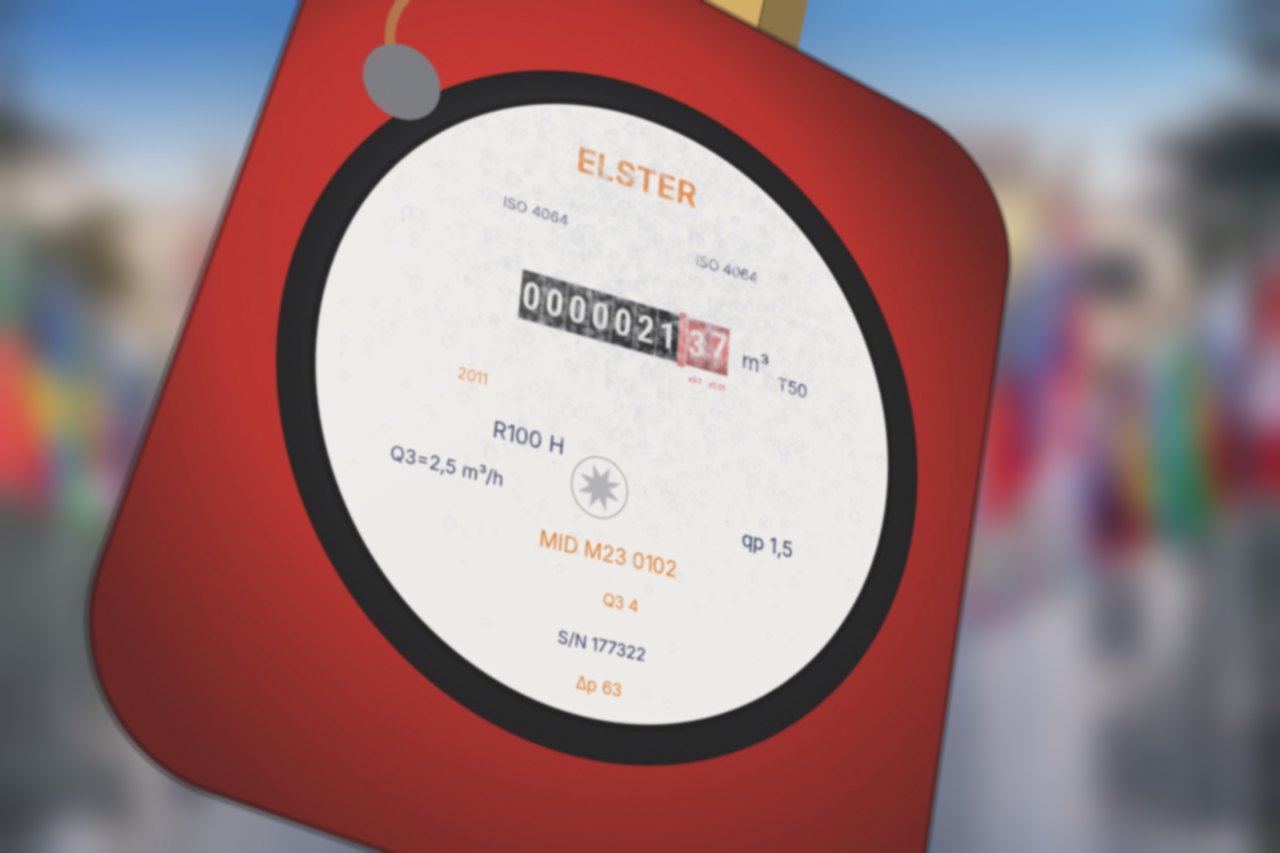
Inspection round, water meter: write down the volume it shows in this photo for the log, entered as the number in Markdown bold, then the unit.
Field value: **21.37** m³
